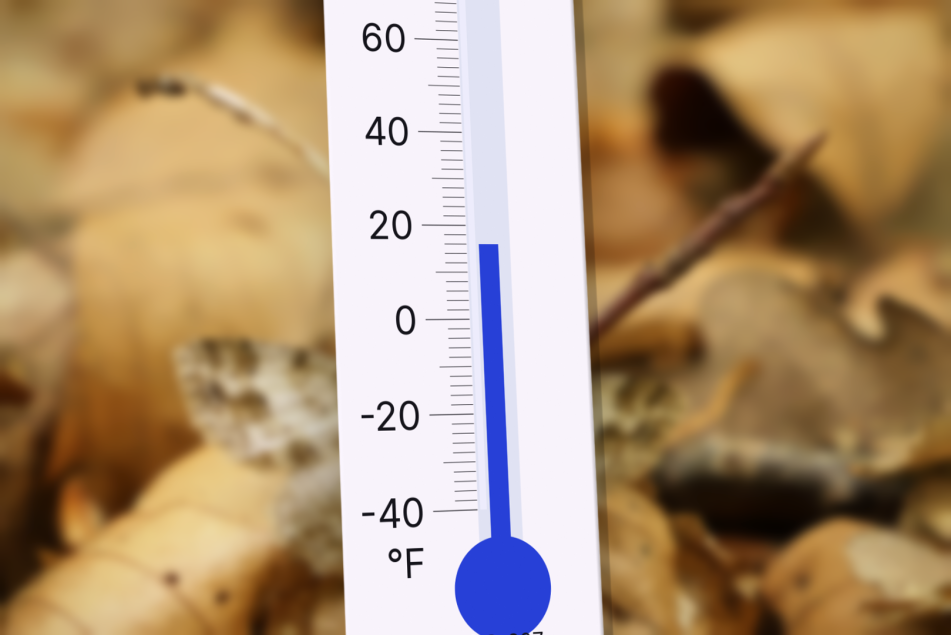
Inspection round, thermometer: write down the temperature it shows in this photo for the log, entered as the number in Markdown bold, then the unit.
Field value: **16** °F
